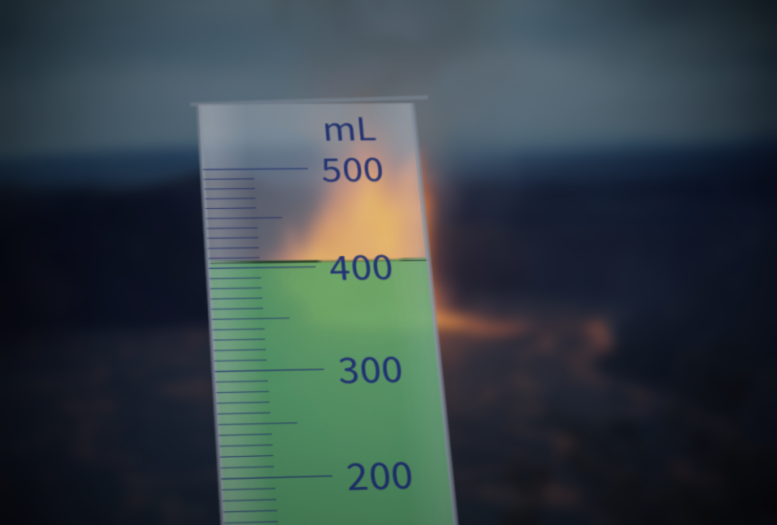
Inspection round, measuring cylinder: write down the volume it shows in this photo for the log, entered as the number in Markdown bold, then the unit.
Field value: **405** mL
